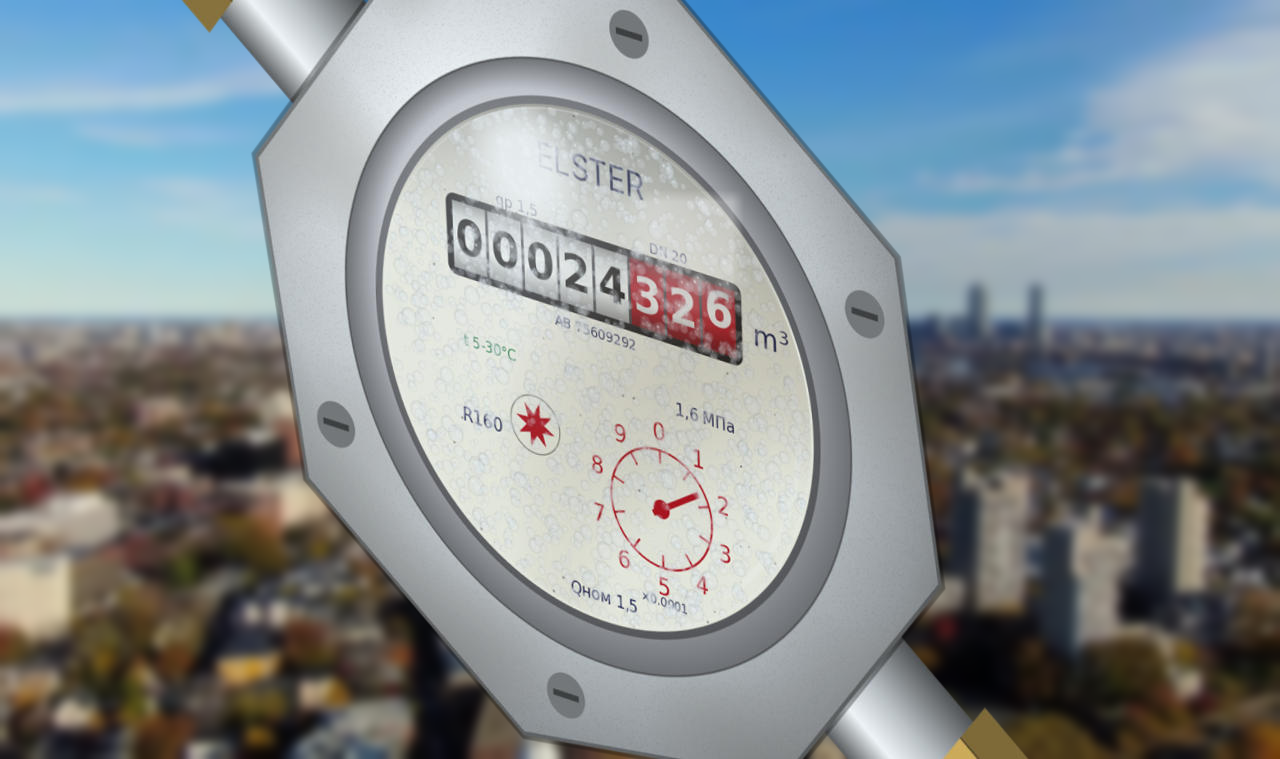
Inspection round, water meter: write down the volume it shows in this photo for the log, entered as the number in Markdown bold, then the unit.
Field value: **24.3261** m³
